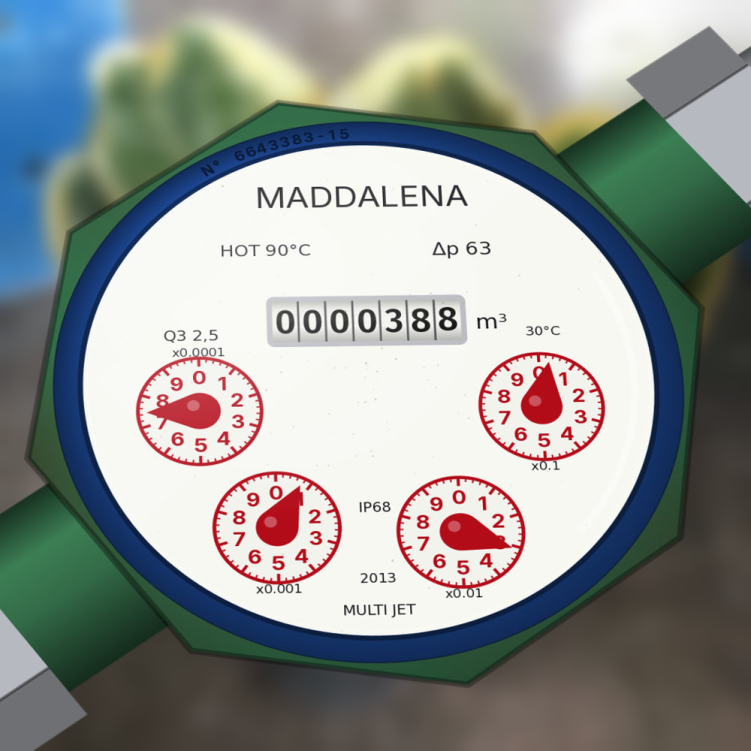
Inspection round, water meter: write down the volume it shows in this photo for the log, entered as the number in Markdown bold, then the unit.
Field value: **388.0307** m³
